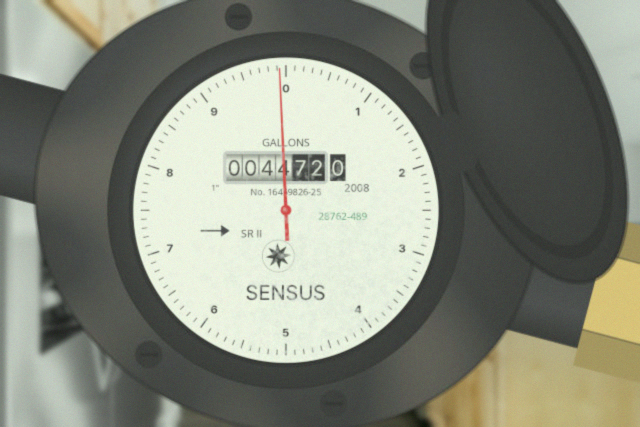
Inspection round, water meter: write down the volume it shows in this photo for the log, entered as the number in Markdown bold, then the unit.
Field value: **44719.9** gal
